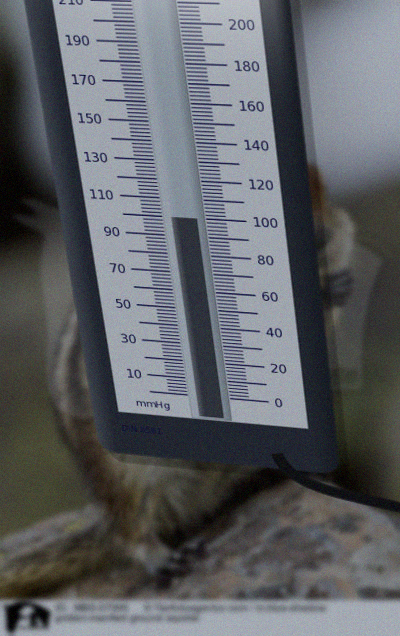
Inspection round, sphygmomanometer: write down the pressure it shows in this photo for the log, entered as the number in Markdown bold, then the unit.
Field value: **100** mmHg
